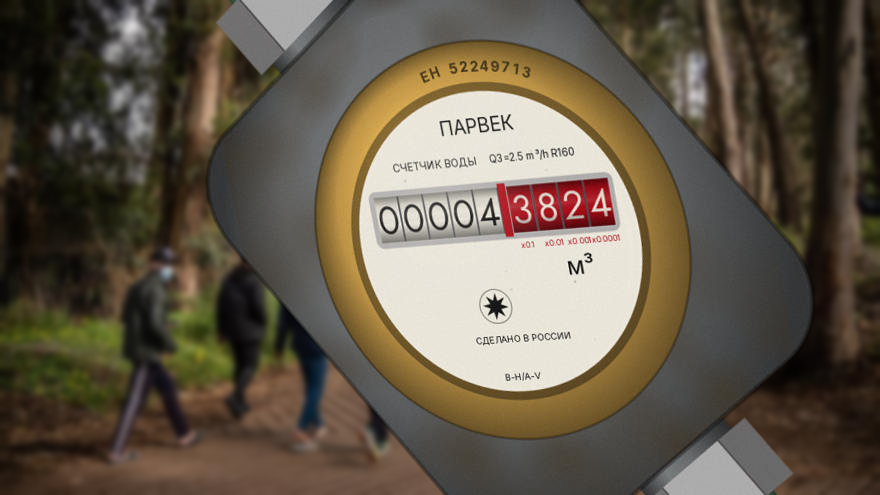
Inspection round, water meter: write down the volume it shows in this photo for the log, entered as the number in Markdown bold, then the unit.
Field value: **4.3824** m³
